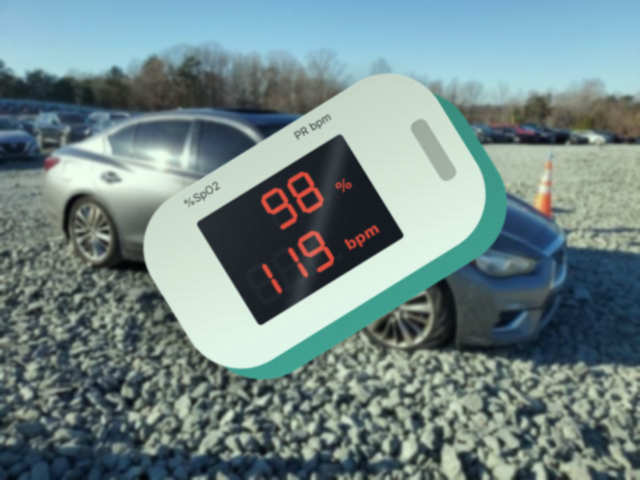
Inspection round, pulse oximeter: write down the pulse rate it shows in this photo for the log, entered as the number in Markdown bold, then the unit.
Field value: **119** bpm
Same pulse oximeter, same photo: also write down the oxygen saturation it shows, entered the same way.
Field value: **98** %
